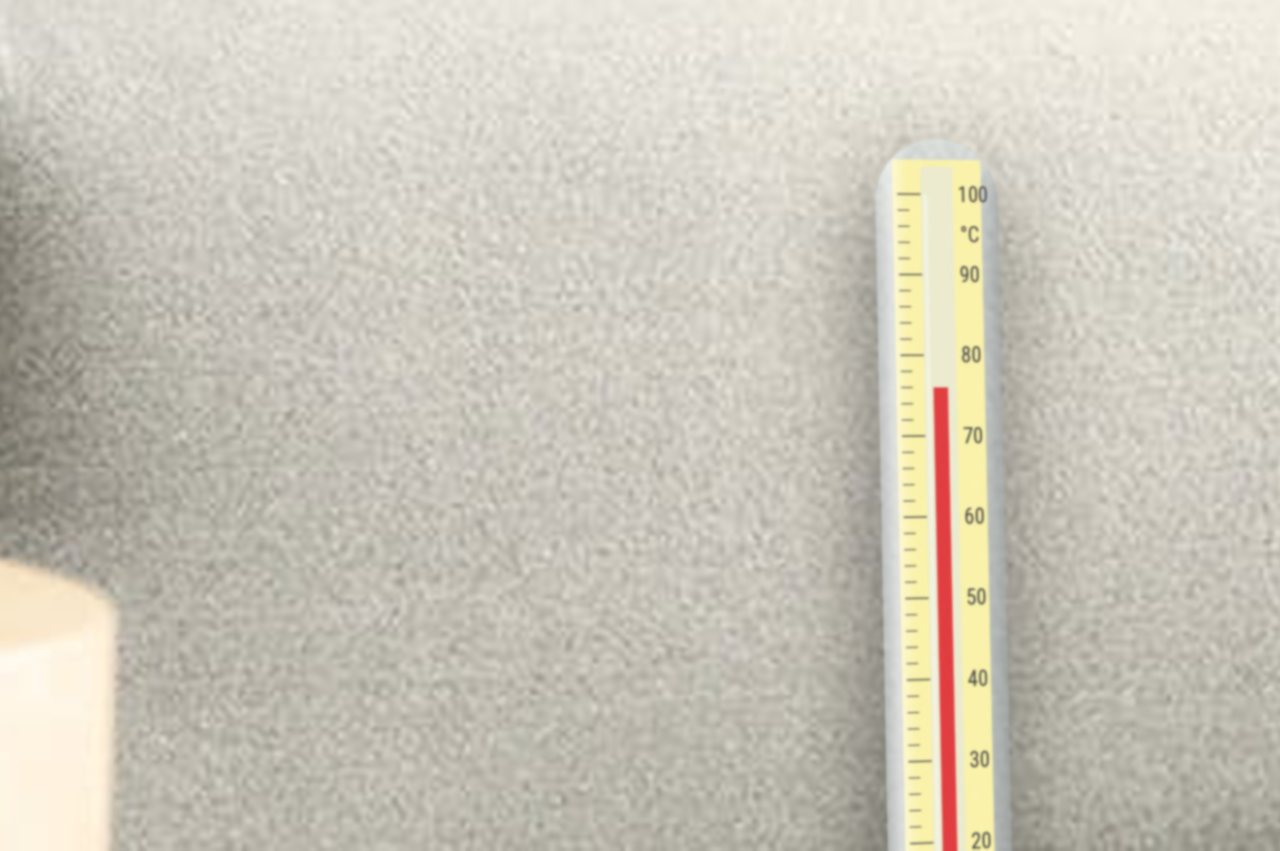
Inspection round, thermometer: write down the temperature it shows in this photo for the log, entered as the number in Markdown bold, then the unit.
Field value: **76** °C
